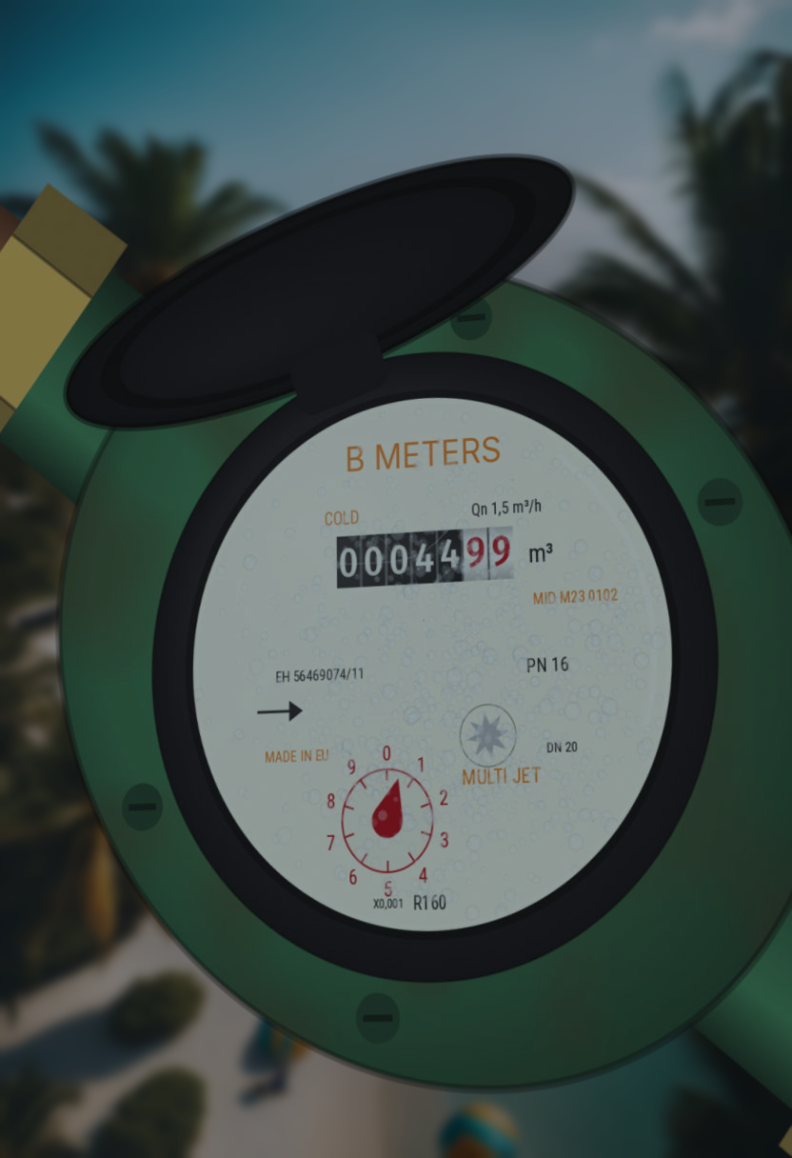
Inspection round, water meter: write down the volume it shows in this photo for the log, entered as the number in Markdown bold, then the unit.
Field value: **44.990** m³
